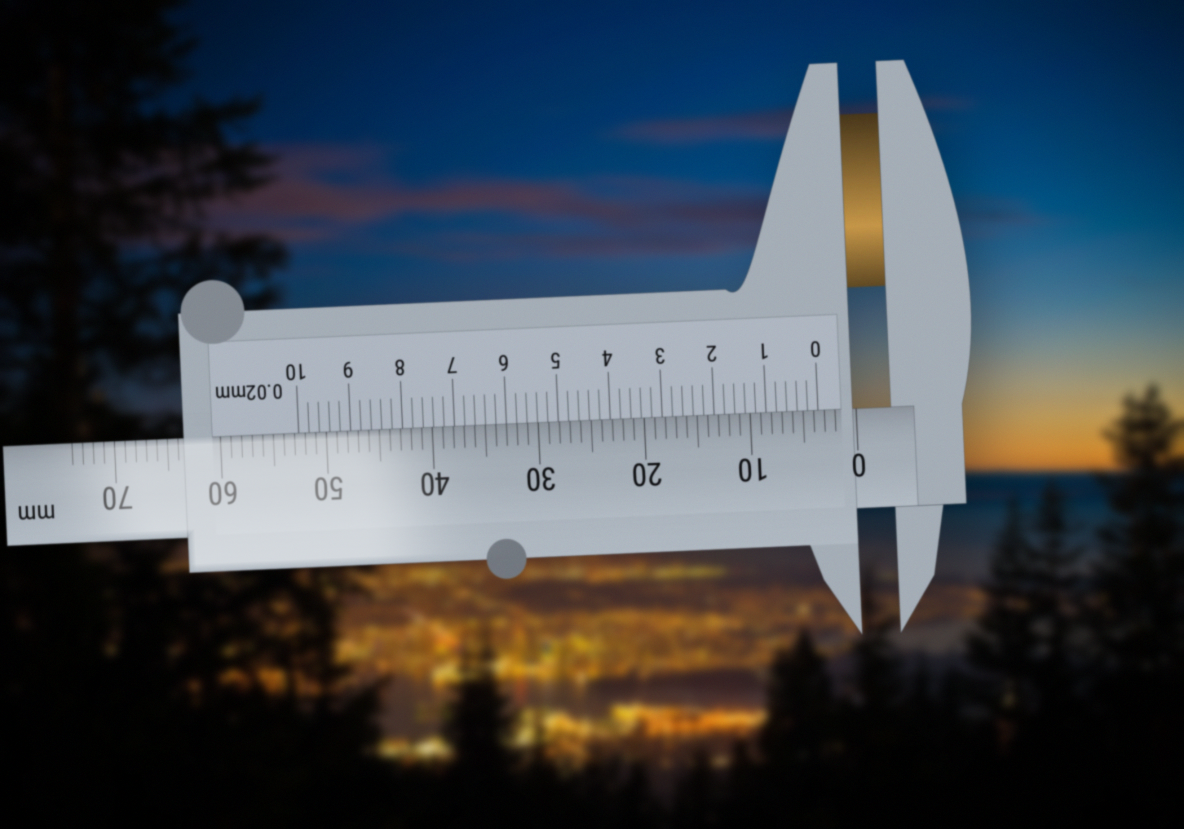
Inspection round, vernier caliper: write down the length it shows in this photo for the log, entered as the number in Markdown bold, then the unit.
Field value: **3.6** mm
